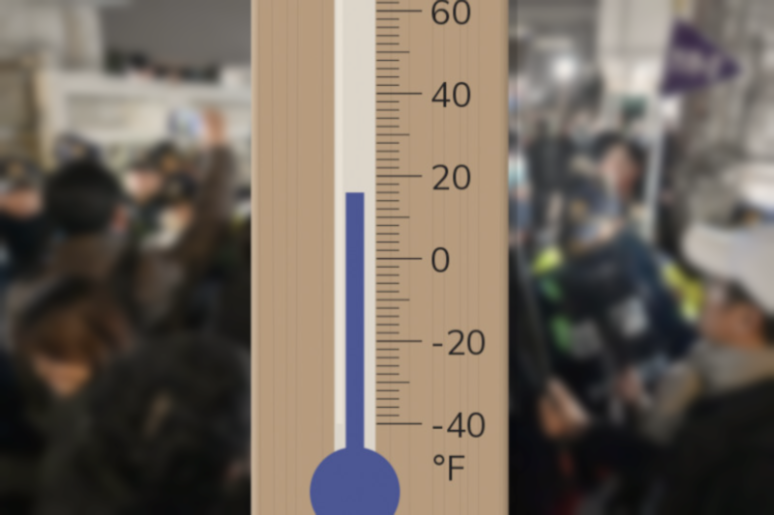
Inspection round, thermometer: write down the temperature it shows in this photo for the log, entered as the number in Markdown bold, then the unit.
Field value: **16** °F
